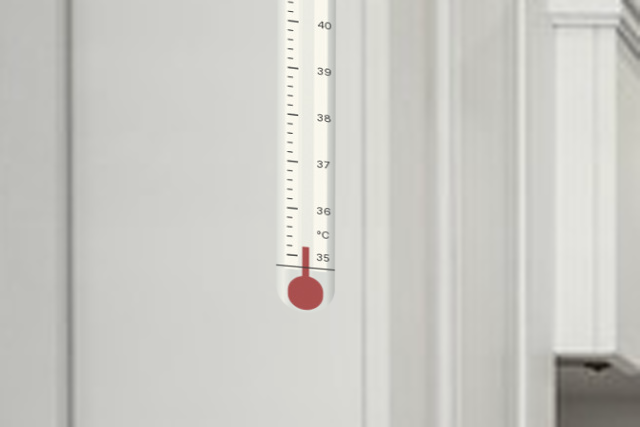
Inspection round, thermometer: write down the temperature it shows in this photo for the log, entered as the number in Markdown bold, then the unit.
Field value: **35.2** °C
